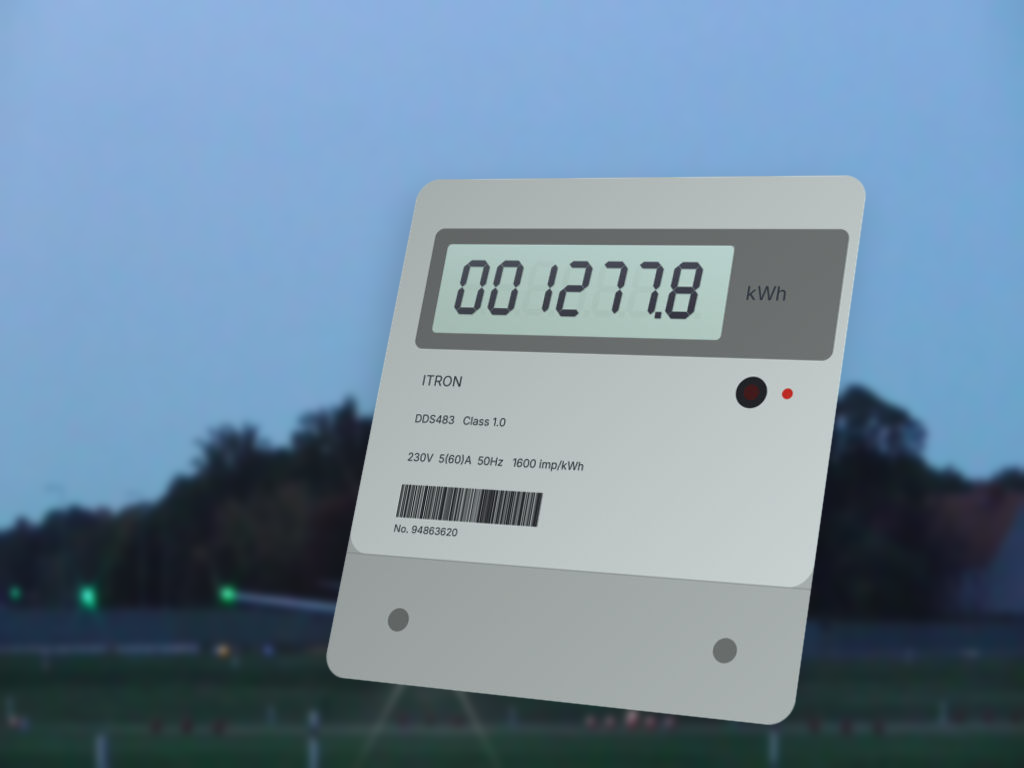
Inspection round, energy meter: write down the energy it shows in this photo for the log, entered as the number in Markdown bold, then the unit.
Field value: **1277.8** kWh
